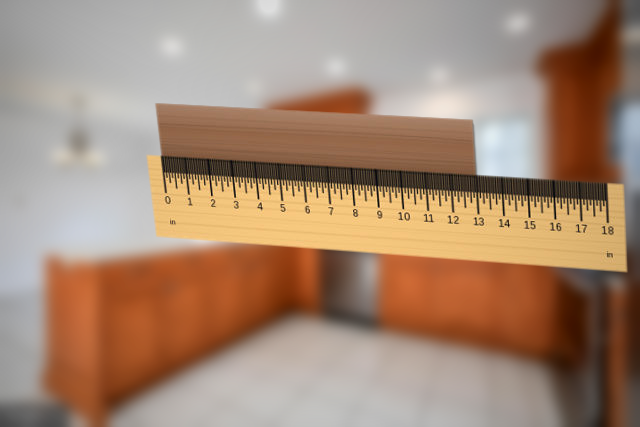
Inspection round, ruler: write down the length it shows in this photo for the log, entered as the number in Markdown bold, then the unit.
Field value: **13** in
